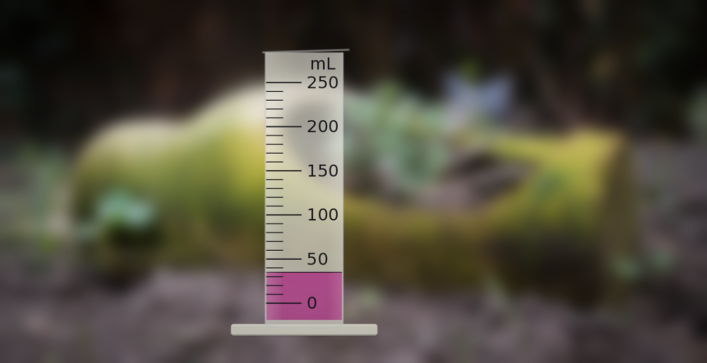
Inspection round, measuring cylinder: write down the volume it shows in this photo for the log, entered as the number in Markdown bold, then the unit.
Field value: **35** mL
